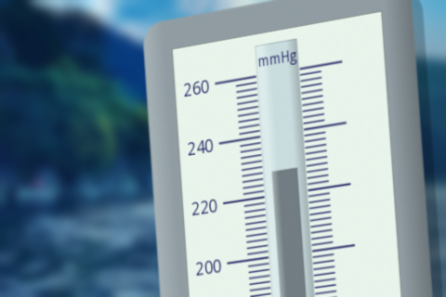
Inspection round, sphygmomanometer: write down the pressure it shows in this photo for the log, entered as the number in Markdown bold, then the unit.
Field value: **228** mmHg
